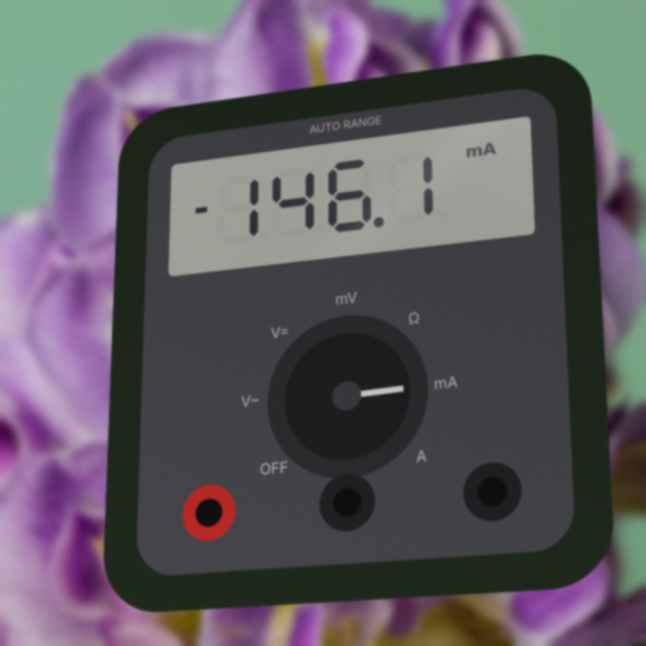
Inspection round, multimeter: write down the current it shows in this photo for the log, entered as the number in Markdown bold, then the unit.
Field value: **-146.1** mA
